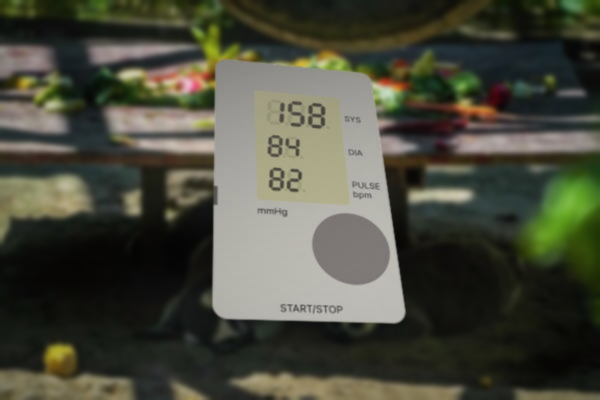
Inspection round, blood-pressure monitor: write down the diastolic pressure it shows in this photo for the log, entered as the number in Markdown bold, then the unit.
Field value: **84** mmHg
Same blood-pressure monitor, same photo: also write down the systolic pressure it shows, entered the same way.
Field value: **158** mmHg
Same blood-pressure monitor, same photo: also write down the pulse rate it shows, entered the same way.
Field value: **82** bpm
